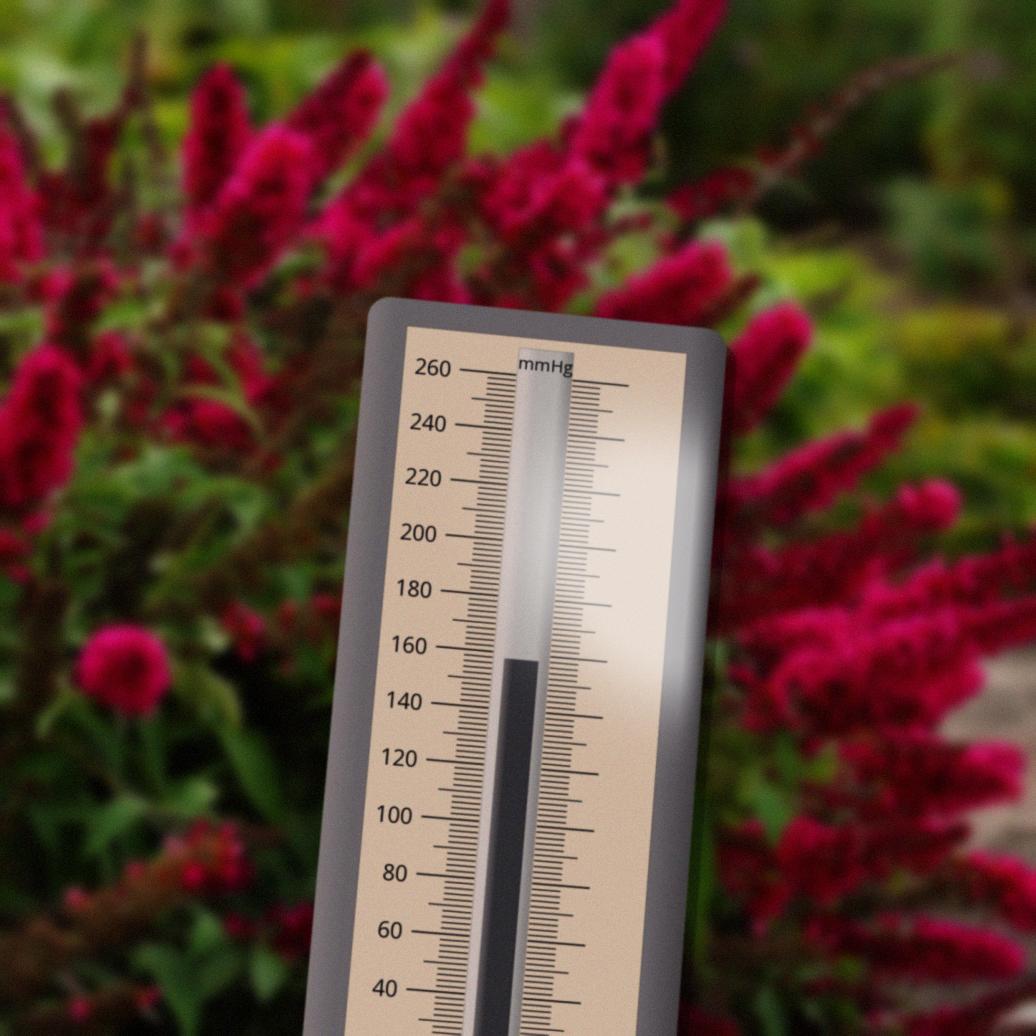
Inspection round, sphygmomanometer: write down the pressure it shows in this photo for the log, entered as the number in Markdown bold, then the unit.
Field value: **158** mmHg
